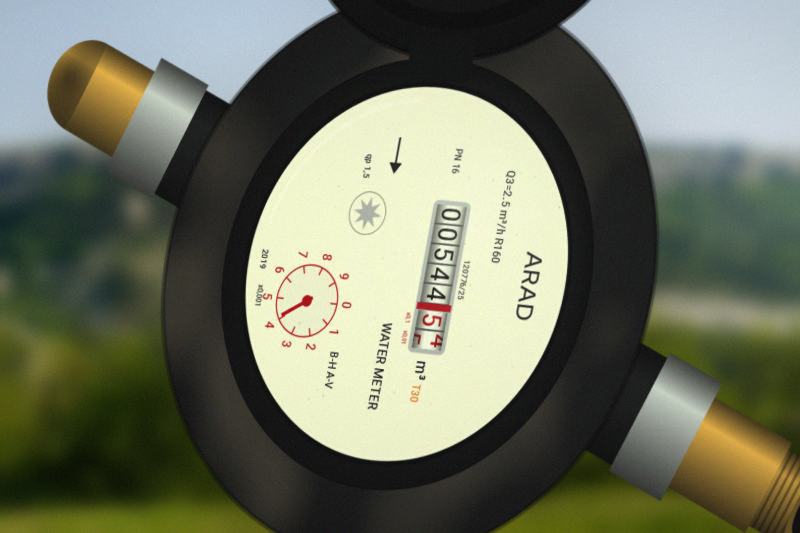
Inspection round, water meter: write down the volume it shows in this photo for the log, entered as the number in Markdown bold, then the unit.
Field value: **544.544** m³
